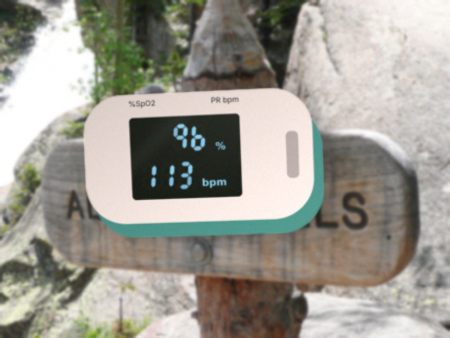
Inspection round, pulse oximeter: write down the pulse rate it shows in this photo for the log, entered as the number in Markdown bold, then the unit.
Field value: **113** bpm
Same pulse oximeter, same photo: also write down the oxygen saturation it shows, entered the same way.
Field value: **96** %
